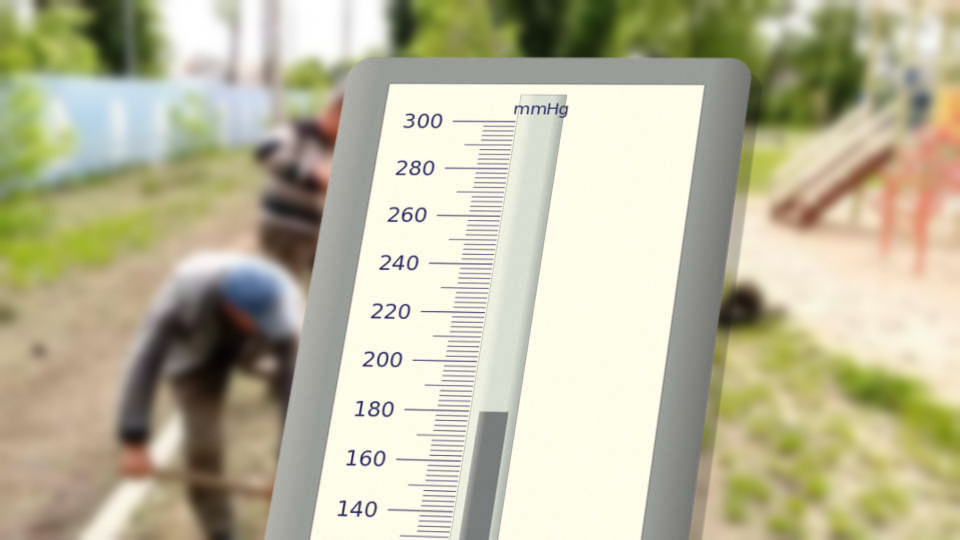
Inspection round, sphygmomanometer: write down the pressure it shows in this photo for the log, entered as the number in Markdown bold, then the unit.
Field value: **180** mmHg
